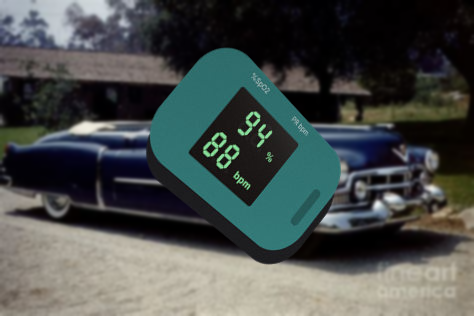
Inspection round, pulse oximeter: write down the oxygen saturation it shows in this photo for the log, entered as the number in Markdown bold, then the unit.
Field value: **94** %
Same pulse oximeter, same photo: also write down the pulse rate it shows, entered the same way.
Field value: **88** bpm
